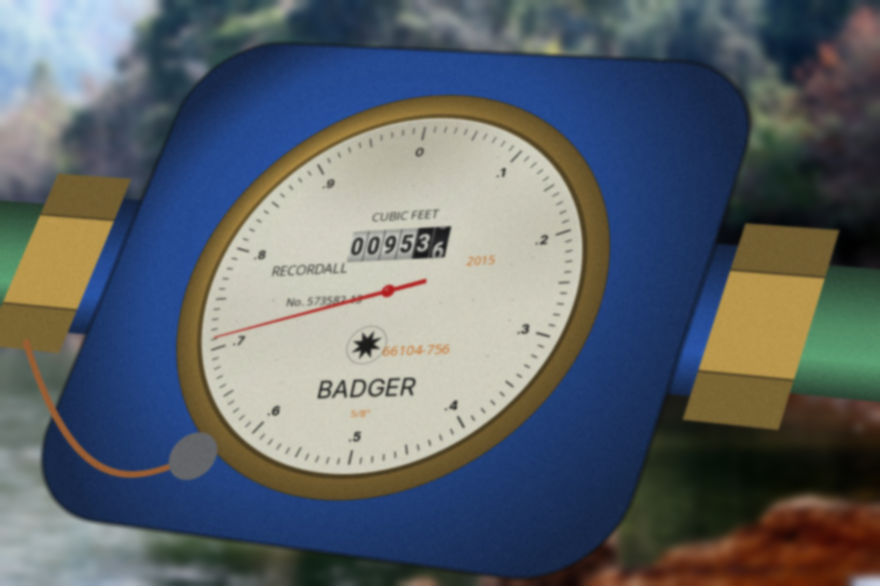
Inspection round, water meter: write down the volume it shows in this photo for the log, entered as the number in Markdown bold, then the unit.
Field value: **9535.71** ft³
